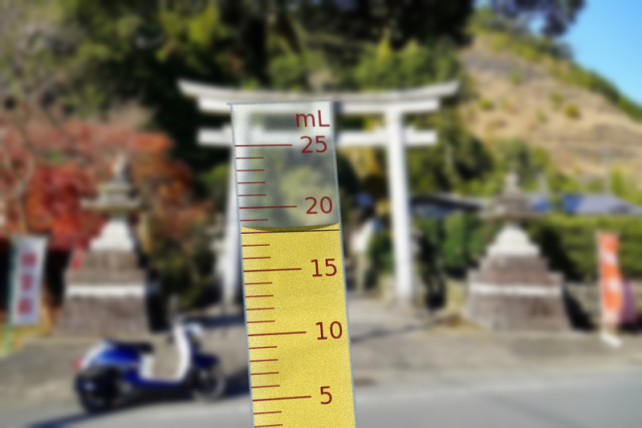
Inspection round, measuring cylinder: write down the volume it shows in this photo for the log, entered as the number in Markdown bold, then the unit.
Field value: **18** mL
